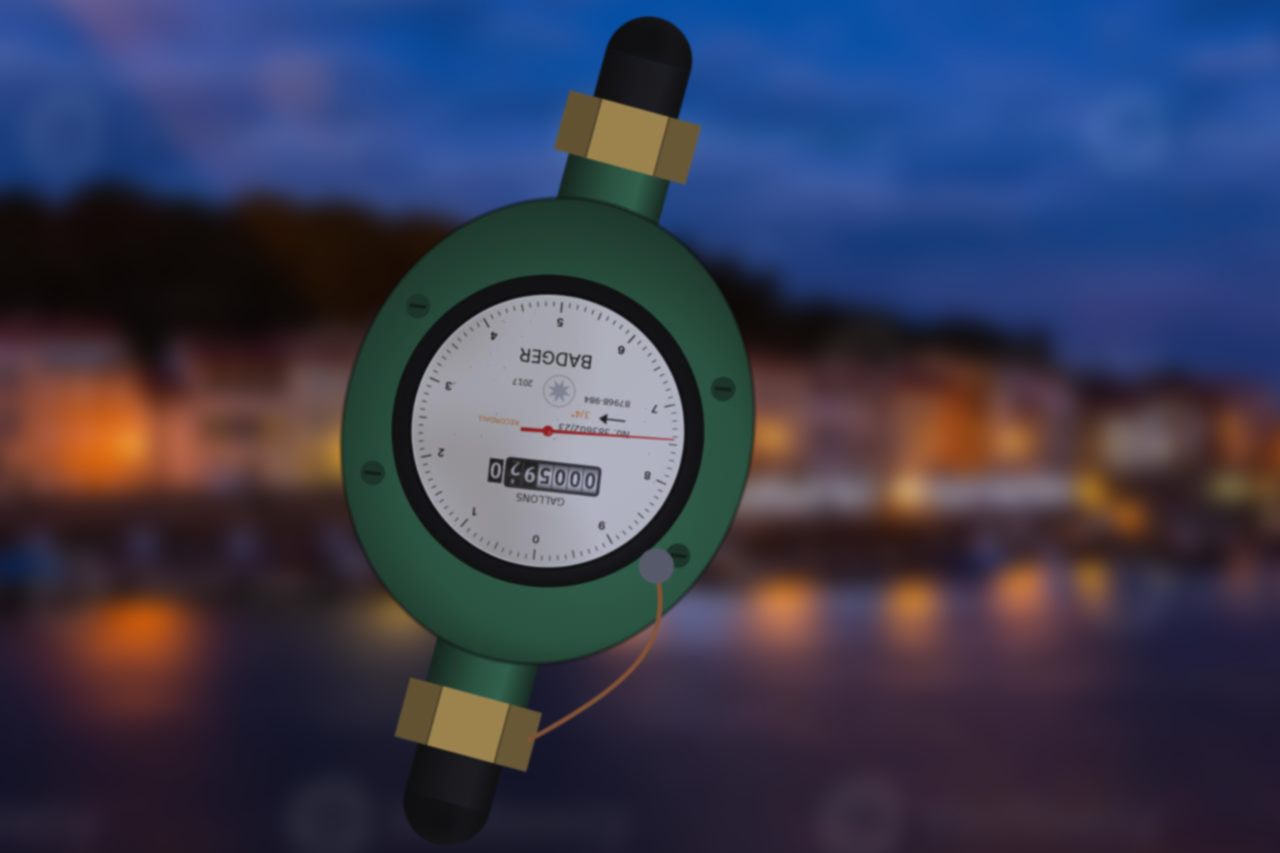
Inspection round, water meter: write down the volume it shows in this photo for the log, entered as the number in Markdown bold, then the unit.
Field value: **5917.4** gal
